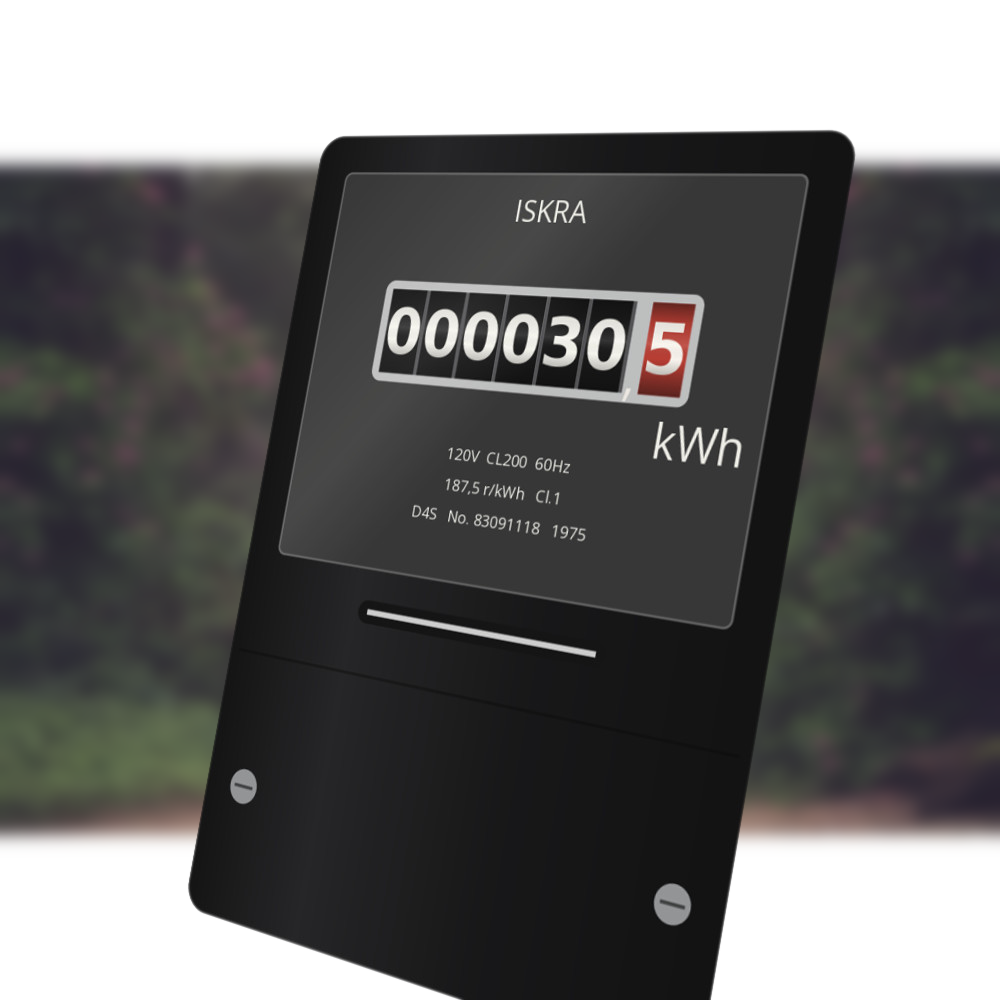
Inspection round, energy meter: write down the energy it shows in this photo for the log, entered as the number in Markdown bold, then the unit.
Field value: **30.5** kWh
